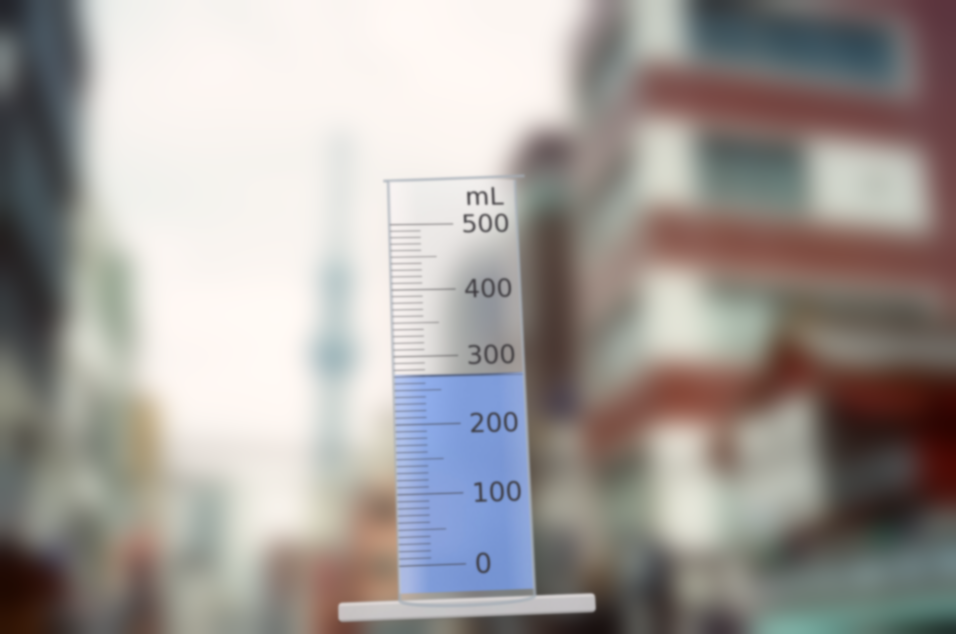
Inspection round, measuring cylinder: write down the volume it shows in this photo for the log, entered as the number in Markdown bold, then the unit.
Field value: **270** mL
